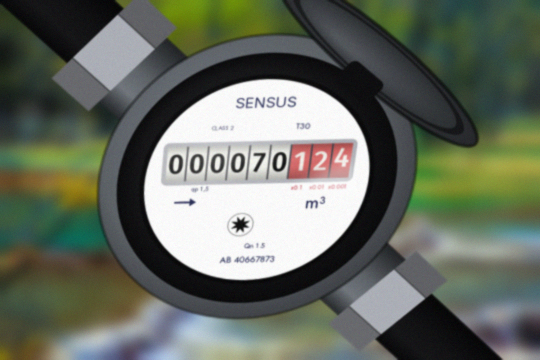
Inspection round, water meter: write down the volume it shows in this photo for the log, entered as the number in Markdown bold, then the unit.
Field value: **70.124** m³
